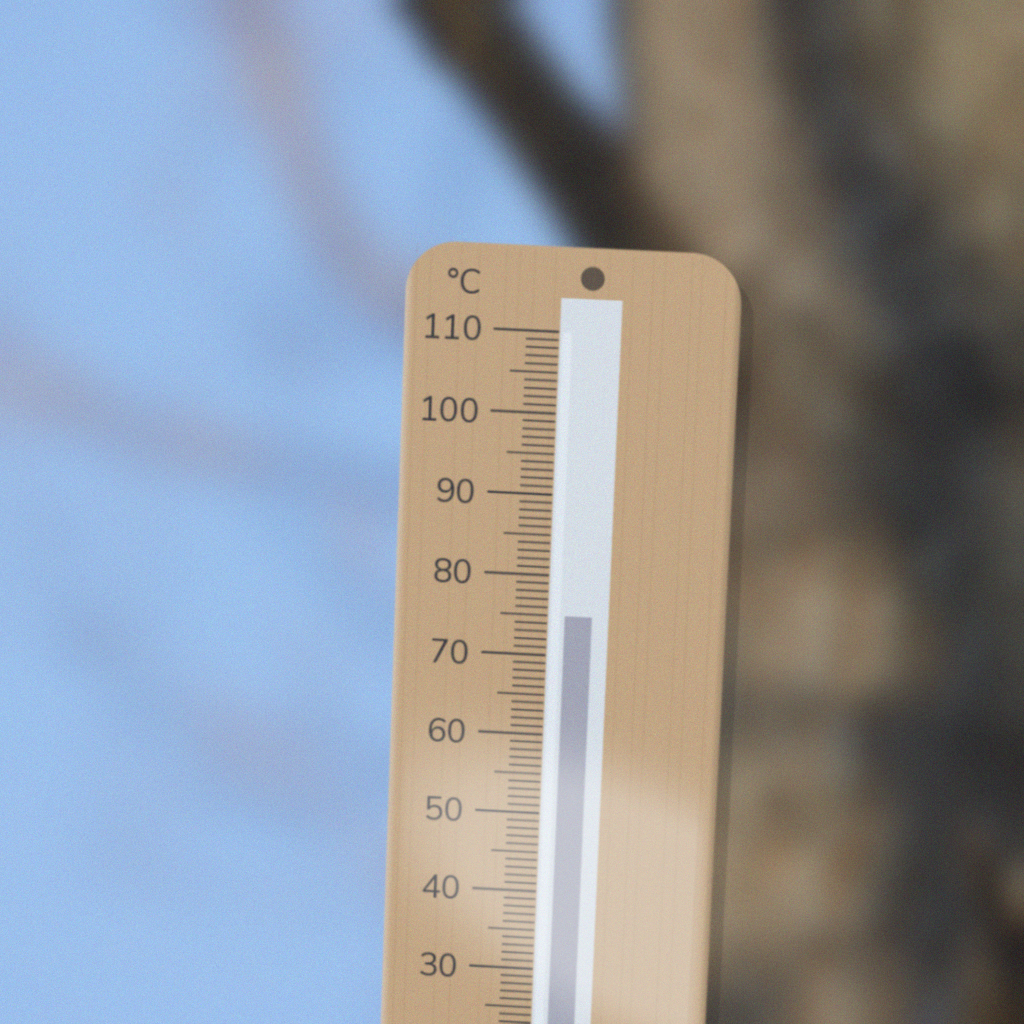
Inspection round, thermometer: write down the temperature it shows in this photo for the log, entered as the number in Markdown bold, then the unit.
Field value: **75** °C
